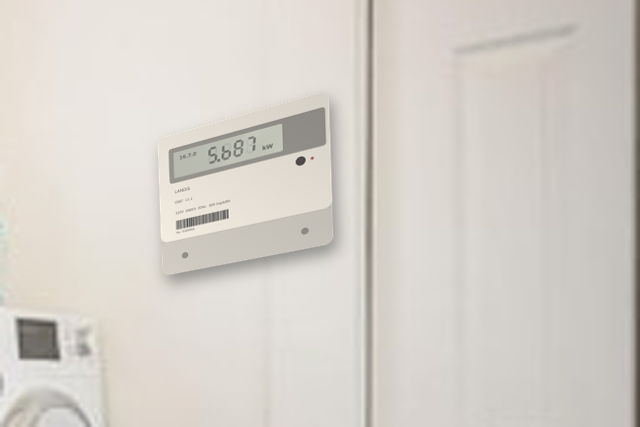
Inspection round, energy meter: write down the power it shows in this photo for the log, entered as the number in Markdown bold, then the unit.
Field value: **5.687** kW
